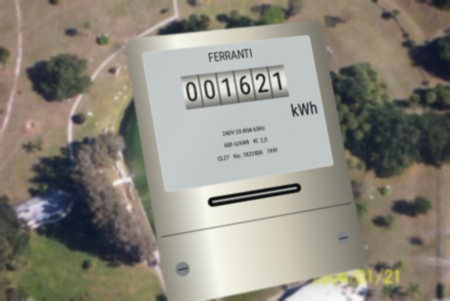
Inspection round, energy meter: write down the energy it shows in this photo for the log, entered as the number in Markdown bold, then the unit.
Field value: **1621** kWh
